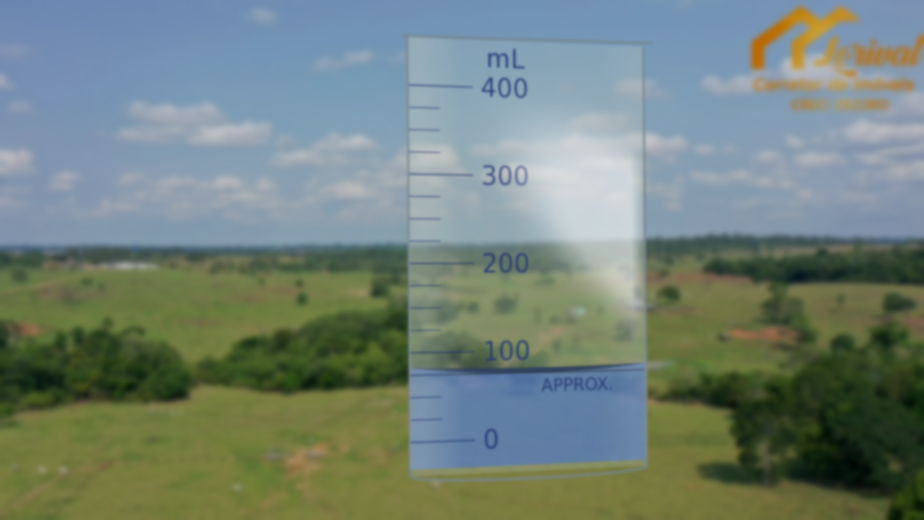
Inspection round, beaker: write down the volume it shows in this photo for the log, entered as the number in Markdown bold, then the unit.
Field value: **75** mL
